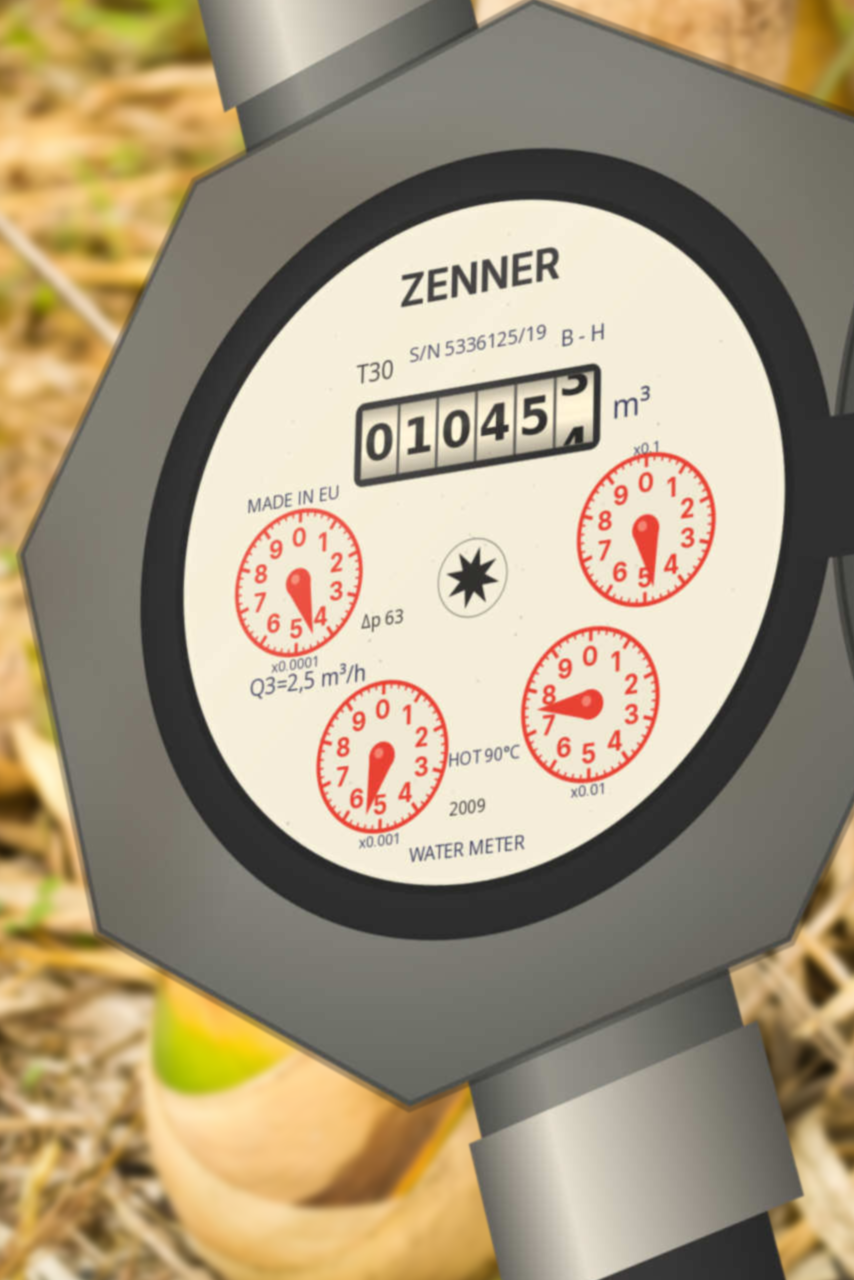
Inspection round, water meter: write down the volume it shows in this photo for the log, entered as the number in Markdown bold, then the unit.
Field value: **10453.4754** m³
